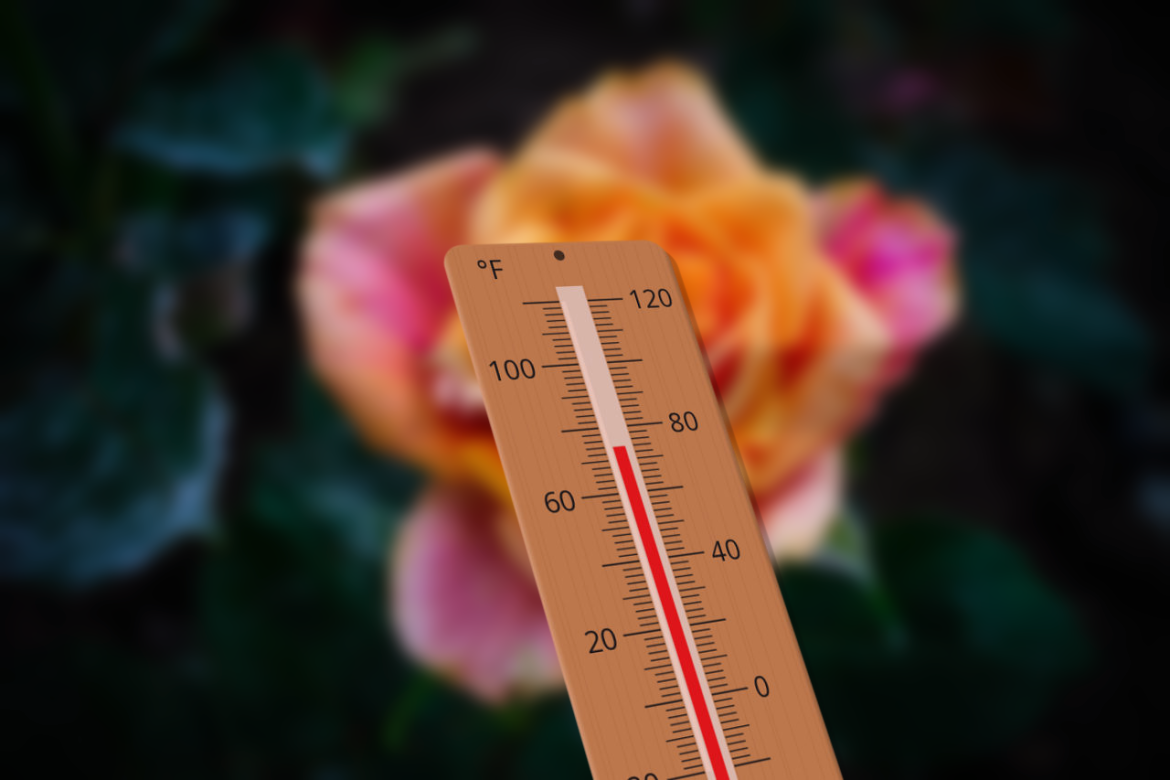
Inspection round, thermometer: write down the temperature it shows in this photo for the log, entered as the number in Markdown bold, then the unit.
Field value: **74** °F
